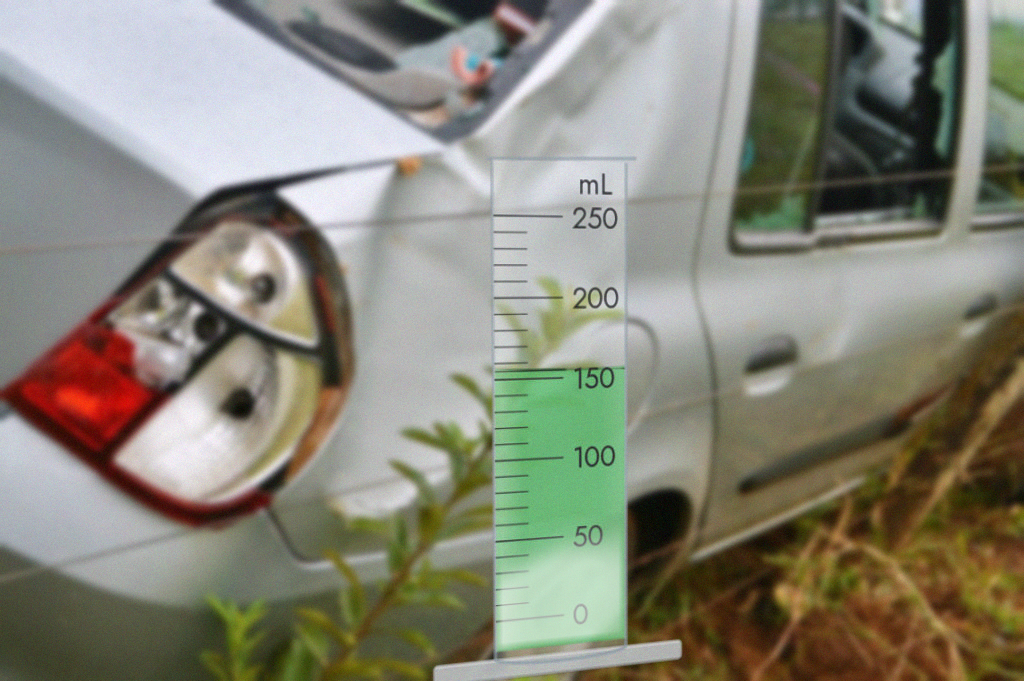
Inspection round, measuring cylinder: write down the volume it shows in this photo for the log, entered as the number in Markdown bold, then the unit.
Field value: **155** mL
